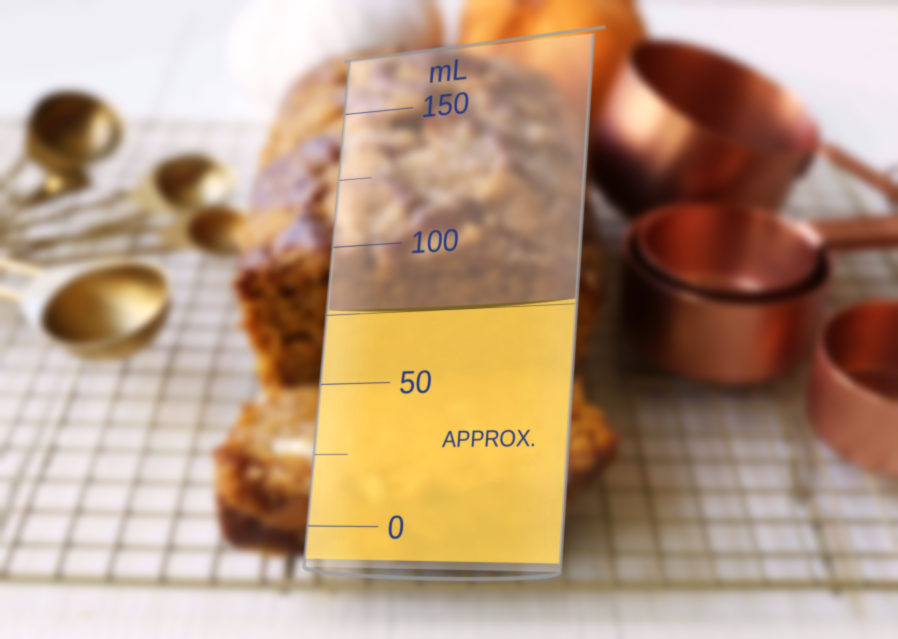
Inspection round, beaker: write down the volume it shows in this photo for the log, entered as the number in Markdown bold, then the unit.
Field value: **75** mL
